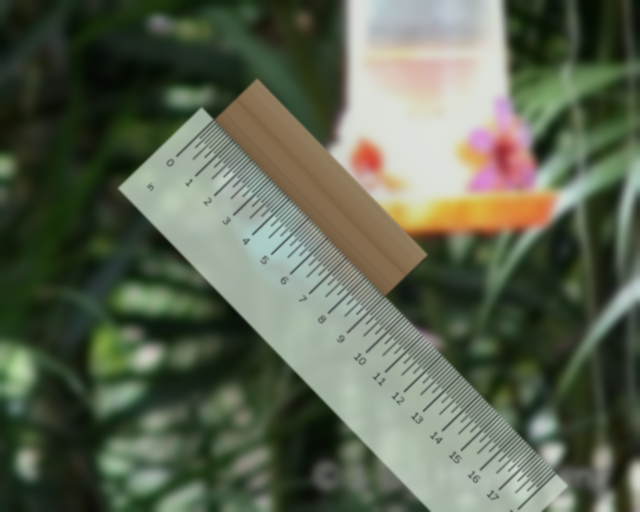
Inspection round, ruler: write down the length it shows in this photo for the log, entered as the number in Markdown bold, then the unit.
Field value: **9** in
